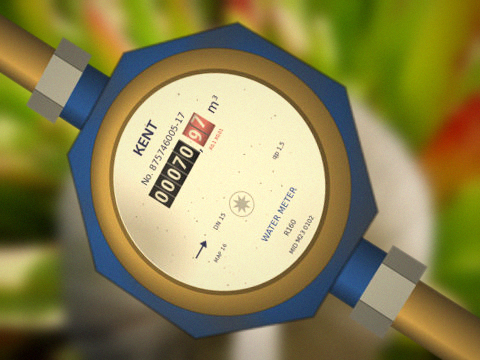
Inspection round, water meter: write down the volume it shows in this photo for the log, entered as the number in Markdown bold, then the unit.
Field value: **70.97** m³
